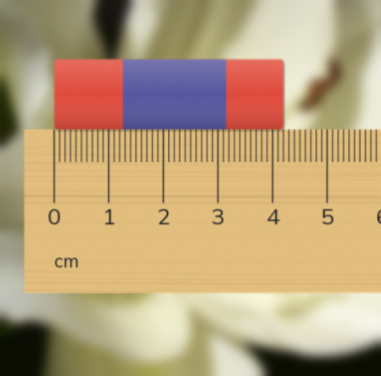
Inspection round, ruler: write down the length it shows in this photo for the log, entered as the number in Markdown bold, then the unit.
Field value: **4.2** cm
